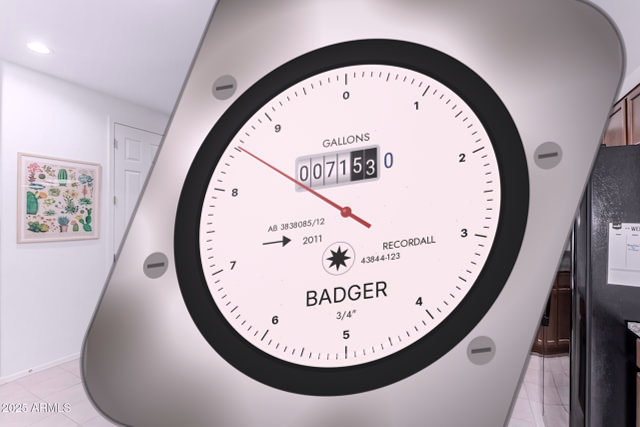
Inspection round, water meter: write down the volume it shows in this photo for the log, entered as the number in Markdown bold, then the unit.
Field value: **71528.5** gal
